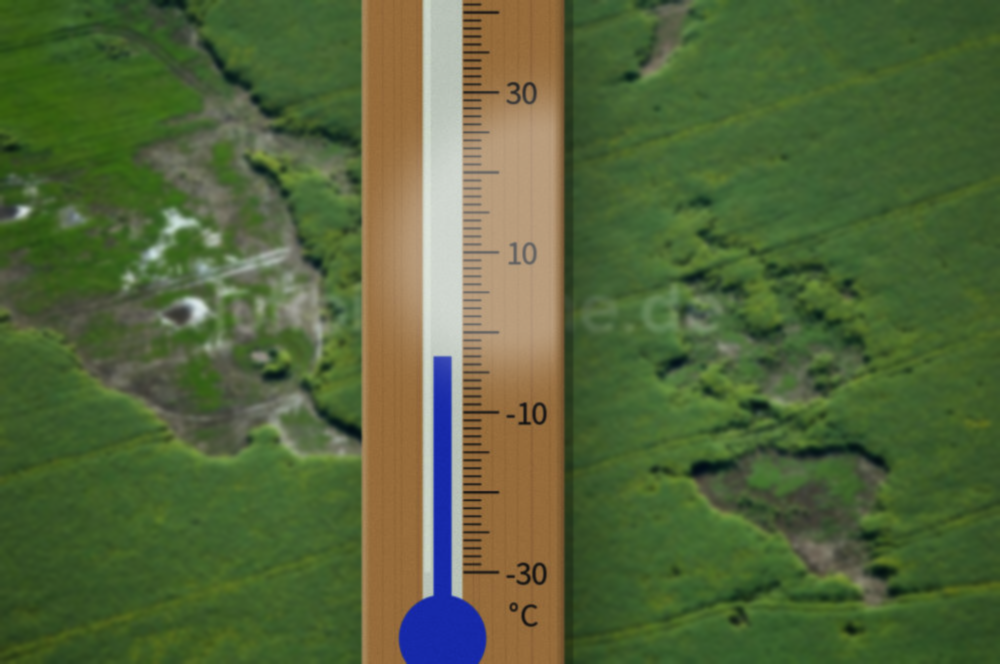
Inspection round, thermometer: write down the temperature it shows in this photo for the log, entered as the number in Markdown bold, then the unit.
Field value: **-3** °C
